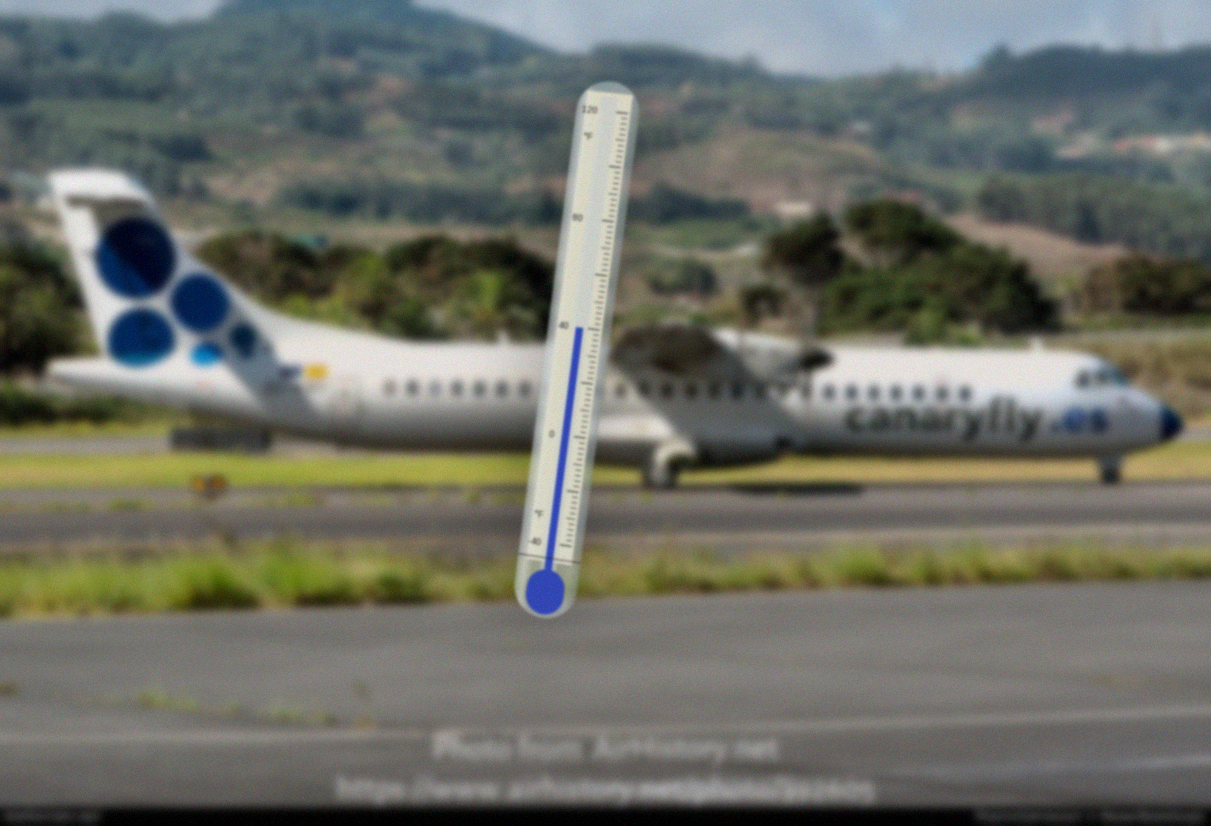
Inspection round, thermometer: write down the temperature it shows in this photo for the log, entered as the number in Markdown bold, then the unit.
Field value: **40** °F
